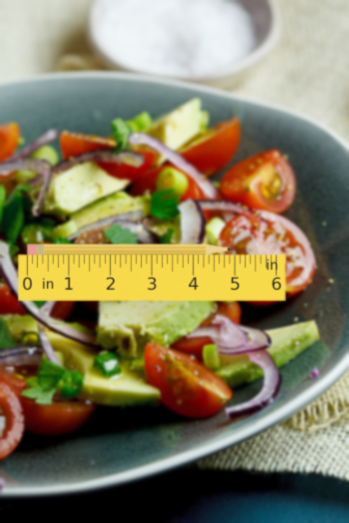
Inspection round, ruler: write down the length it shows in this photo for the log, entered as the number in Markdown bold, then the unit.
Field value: **5** in
